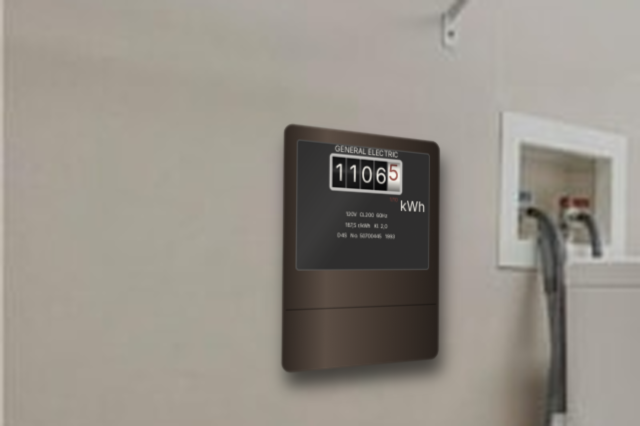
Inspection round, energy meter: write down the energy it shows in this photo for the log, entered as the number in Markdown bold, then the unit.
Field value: **1106.5** kWh
